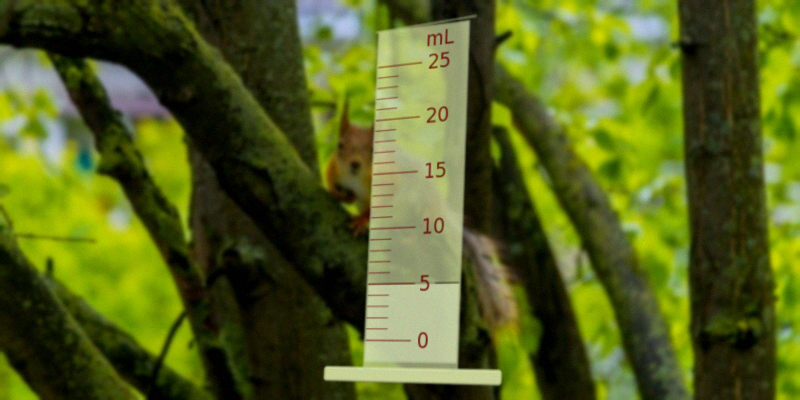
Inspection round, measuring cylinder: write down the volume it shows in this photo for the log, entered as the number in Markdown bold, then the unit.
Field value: **5** mL
